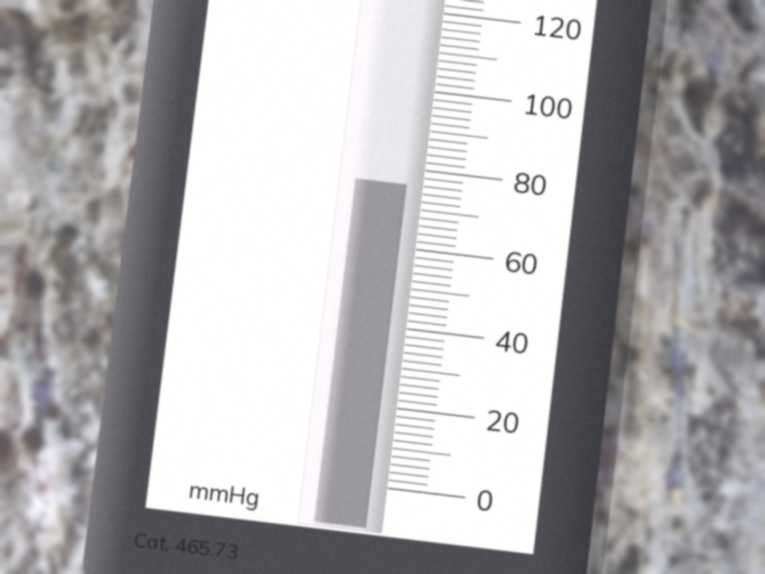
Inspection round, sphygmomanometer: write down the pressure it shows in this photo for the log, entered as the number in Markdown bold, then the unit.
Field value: **76** mmHg
